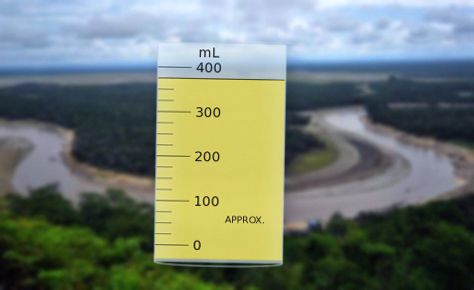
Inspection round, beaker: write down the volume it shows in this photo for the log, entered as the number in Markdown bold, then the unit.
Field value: **375** mL
